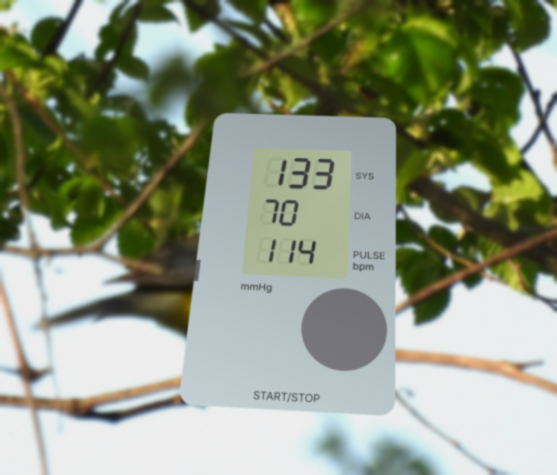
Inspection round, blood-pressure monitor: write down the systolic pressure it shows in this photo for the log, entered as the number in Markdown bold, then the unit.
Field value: **133** mmHg
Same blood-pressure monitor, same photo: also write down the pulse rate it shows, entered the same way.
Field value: **114** bpm
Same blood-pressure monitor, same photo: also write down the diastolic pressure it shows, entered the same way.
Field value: **70** mmHg
